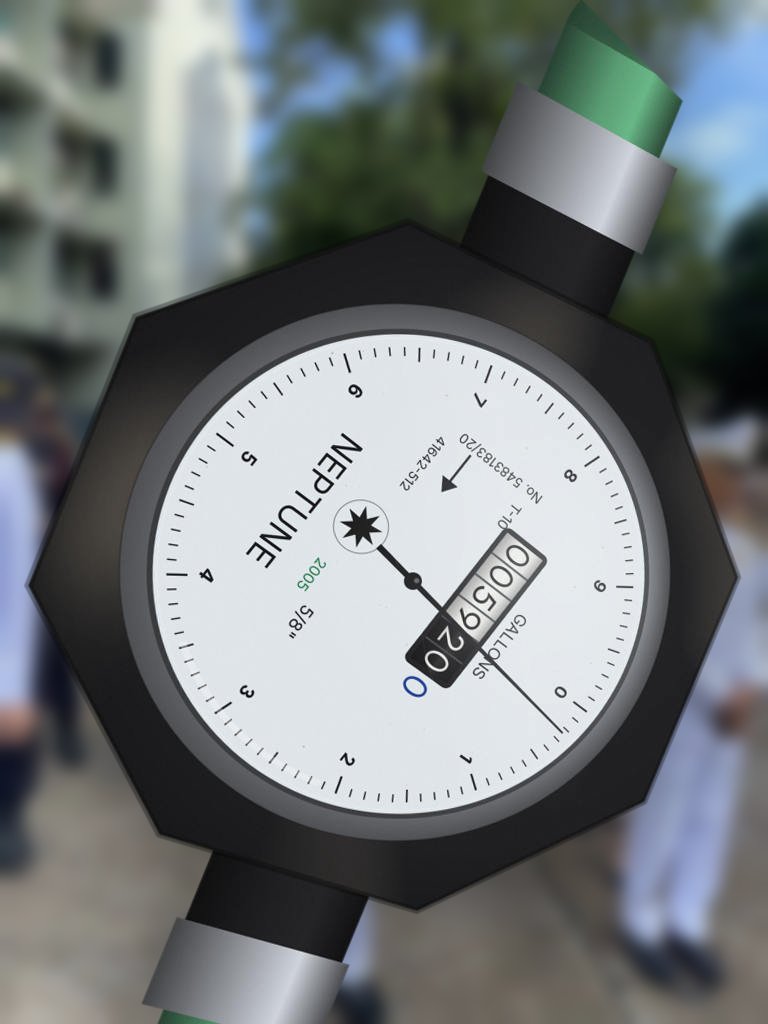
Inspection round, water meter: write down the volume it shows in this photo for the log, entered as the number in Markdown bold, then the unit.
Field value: **59200.2** gal
